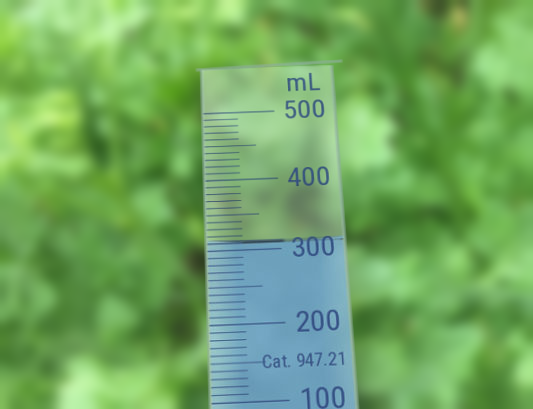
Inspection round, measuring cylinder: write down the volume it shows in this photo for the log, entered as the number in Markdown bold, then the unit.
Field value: **310** mL
